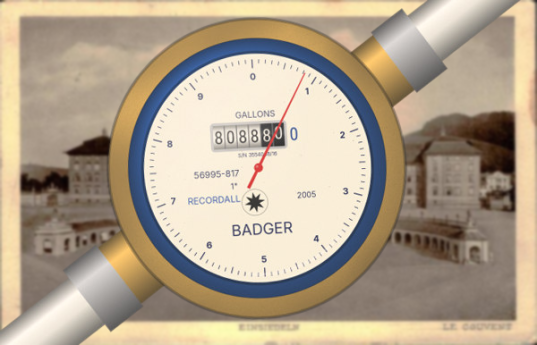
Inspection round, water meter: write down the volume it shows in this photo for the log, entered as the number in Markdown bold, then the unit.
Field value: **8088800.8** gal
